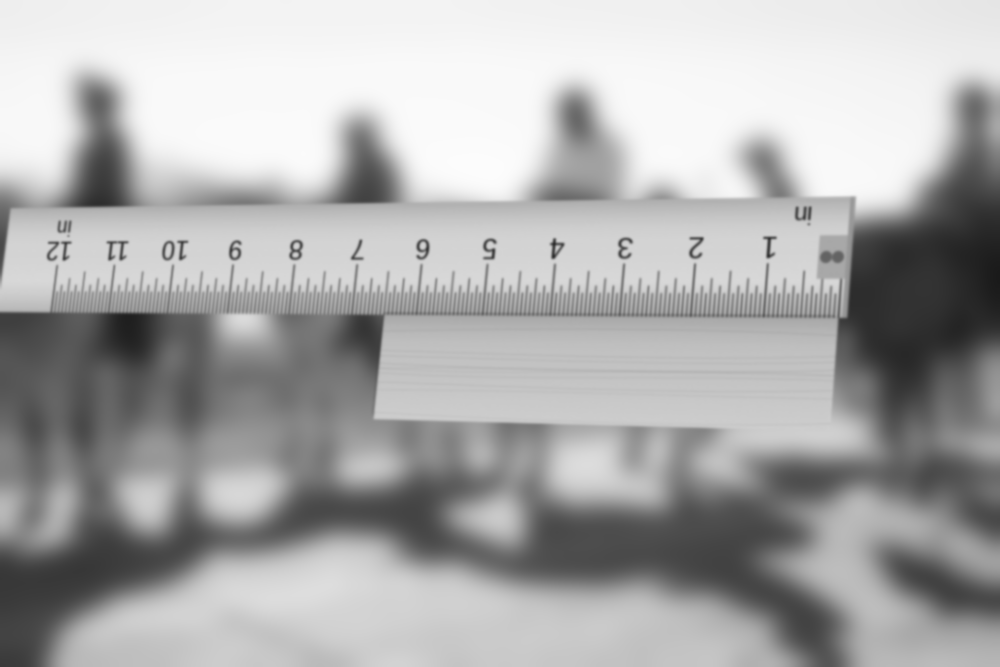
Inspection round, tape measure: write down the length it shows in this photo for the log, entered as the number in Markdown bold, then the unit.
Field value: **6.5** in
